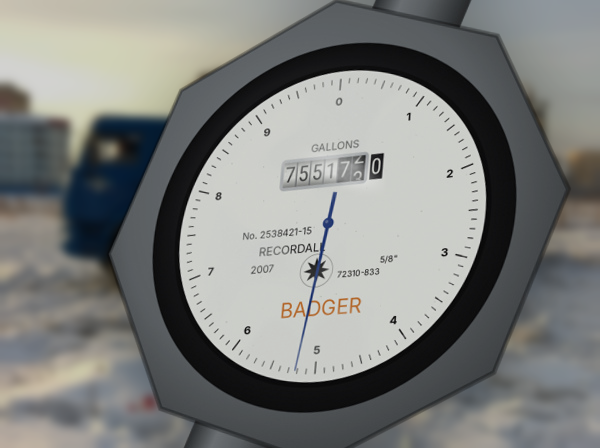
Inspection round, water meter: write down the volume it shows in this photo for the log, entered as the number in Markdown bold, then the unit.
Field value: **7551725.2** gal
